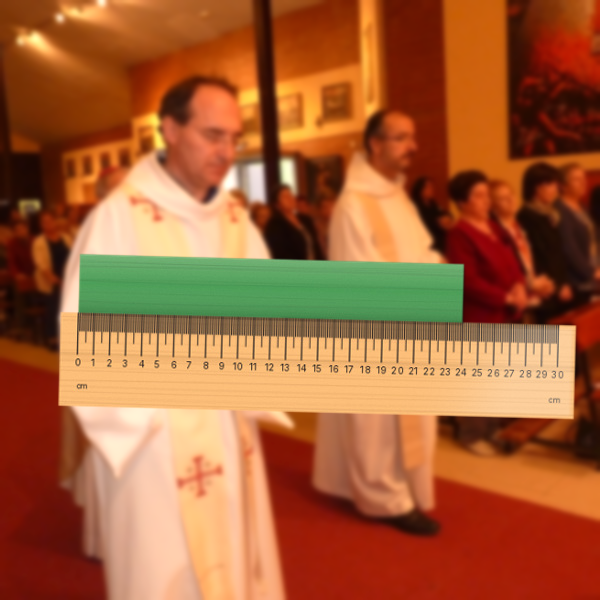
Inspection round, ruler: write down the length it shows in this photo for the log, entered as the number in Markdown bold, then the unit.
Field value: **24** cm
